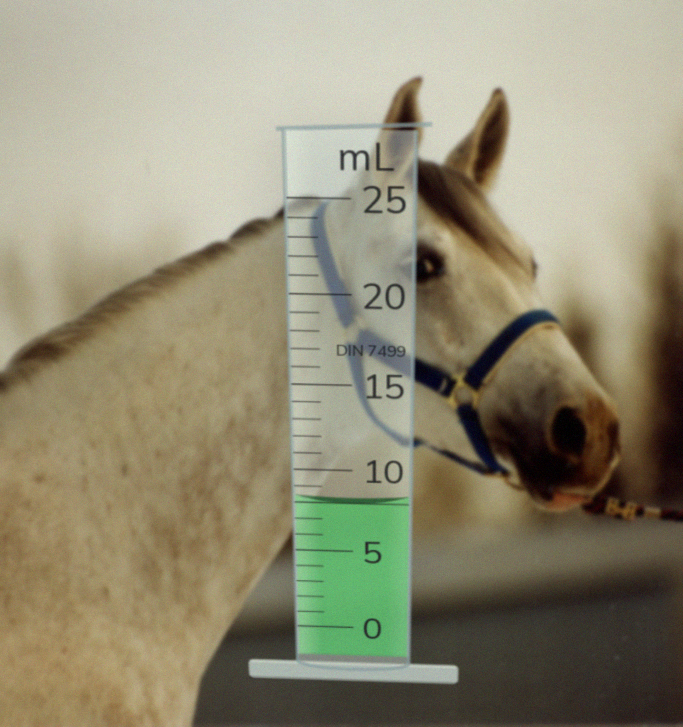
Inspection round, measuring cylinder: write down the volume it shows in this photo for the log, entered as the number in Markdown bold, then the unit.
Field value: **8** mL
